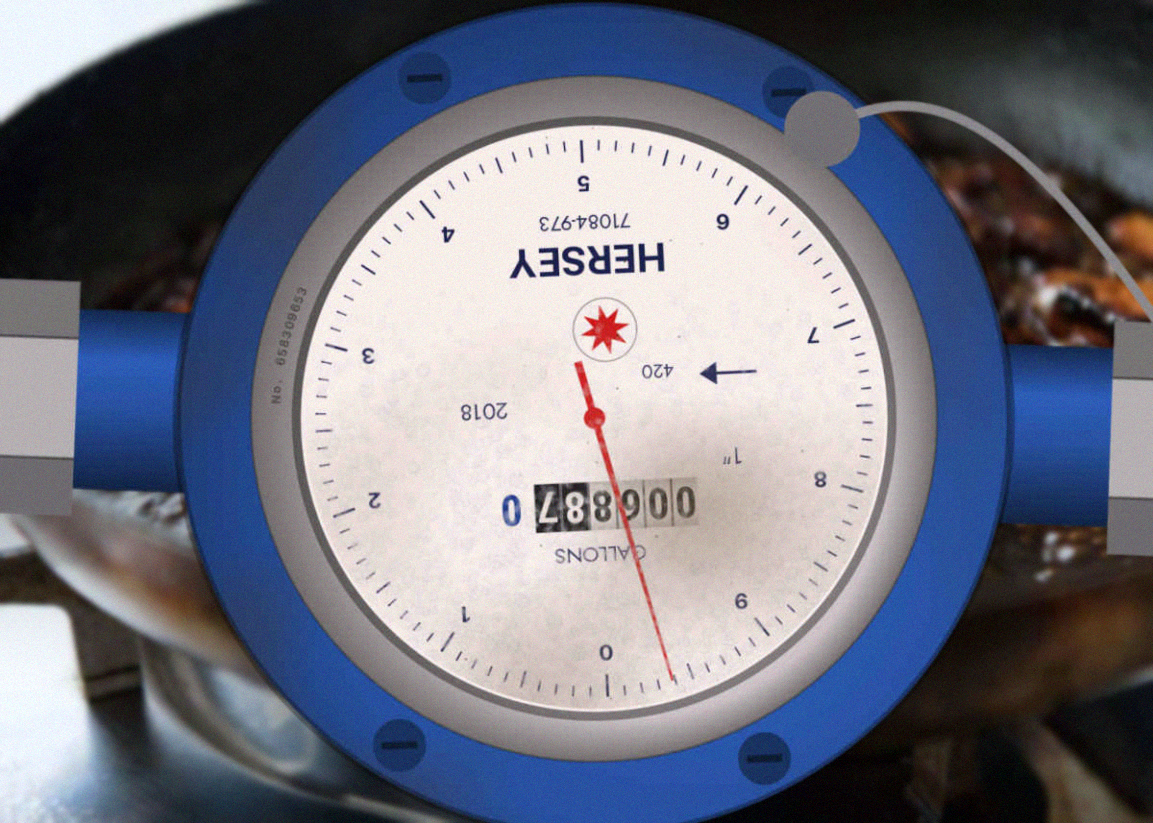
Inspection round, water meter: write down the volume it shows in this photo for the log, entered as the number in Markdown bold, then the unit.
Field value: **68869.6** gal
